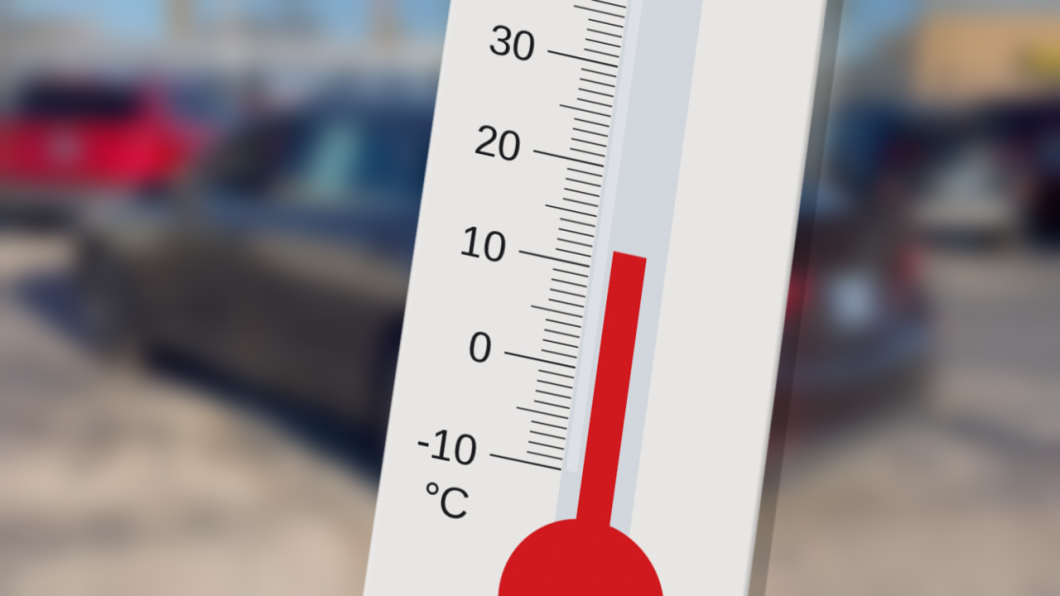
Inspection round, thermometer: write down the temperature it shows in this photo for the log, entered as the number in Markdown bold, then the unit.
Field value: **12** °C
